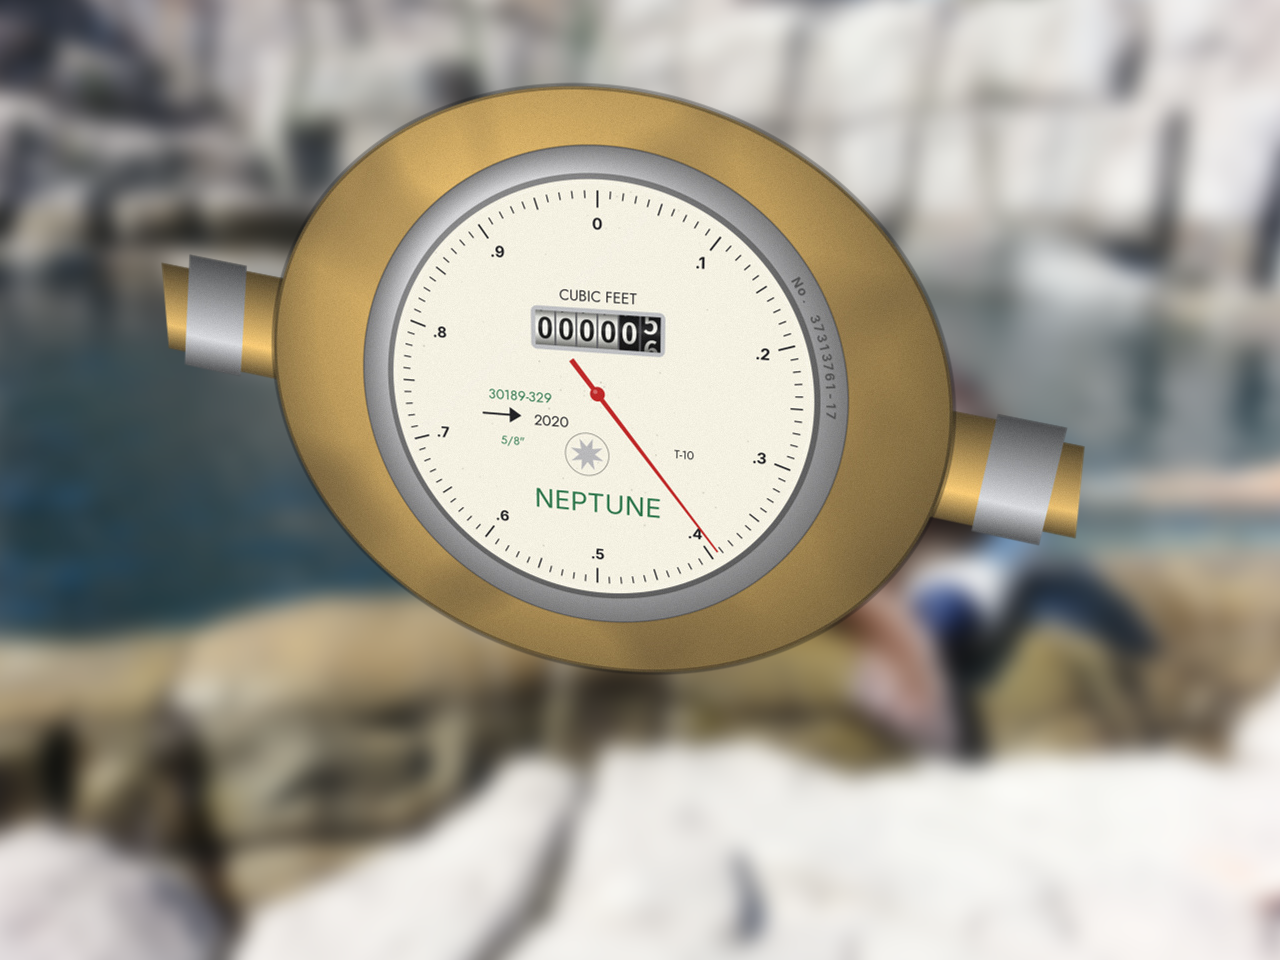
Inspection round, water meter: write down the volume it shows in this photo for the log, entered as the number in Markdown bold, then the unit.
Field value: **5.39** ft³
